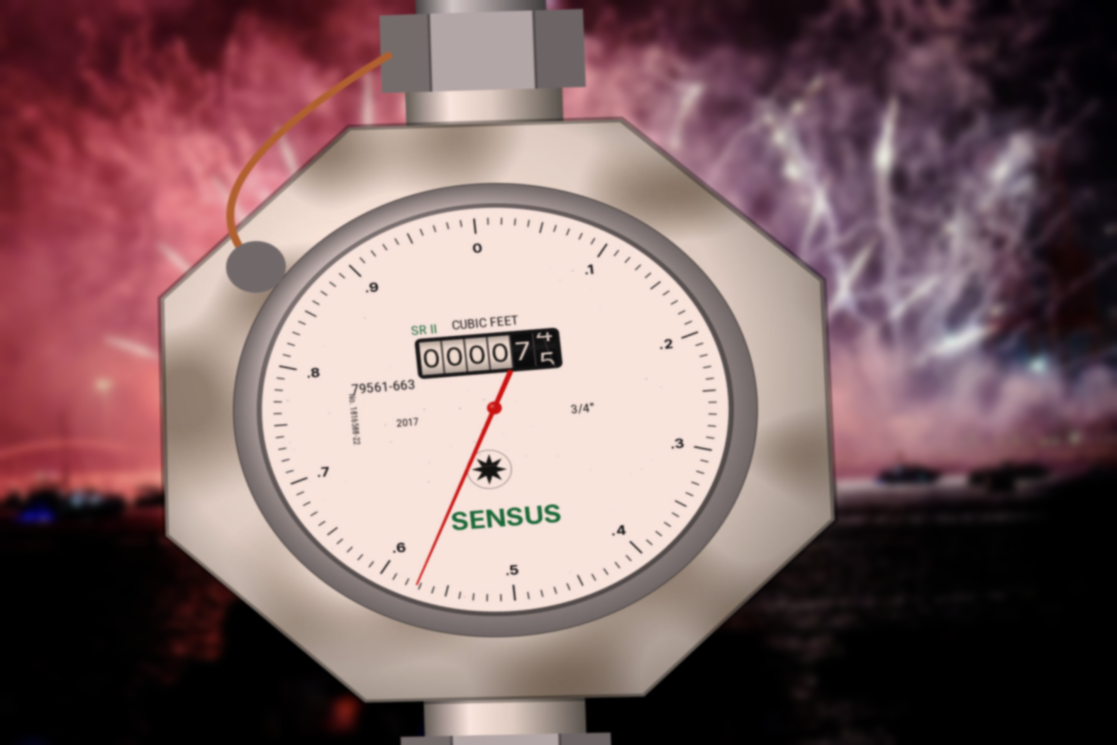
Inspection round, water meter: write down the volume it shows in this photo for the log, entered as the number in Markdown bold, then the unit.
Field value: **74.57** ft³
